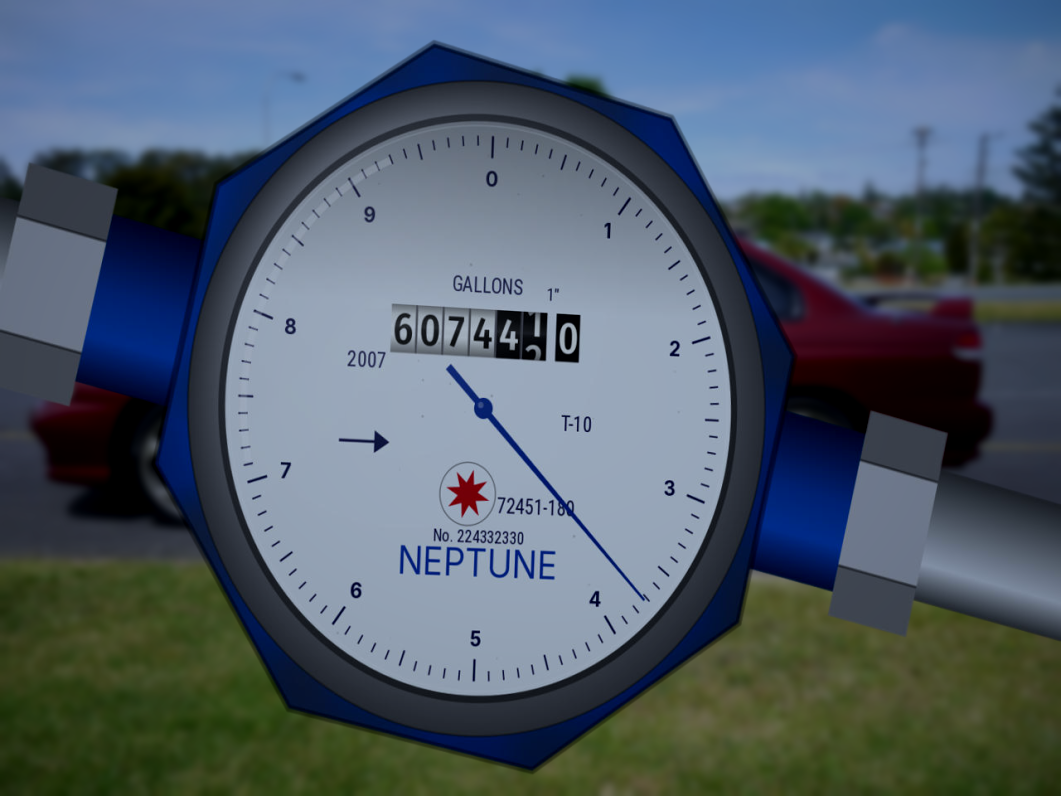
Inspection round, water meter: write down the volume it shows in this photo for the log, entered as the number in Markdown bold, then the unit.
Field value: **6074413.7** gal
